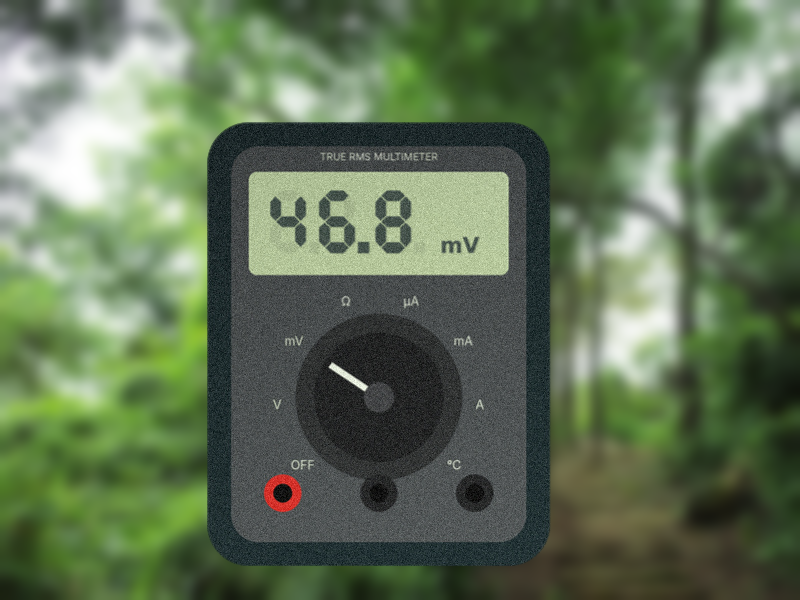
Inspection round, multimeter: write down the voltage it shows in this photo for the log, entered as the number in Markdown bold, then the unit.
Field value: **46.8** mV
